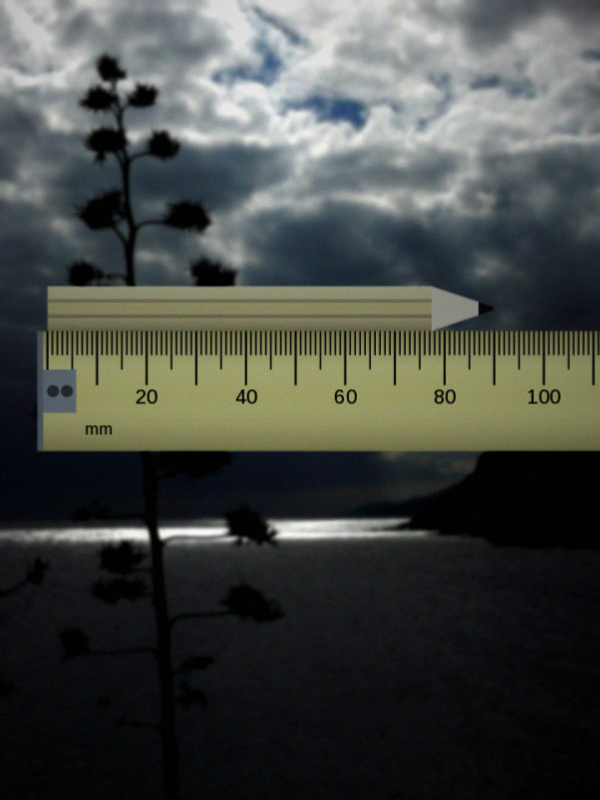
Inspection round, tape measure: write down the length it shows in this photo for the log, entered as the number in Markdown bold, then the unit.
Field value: **90** mm
